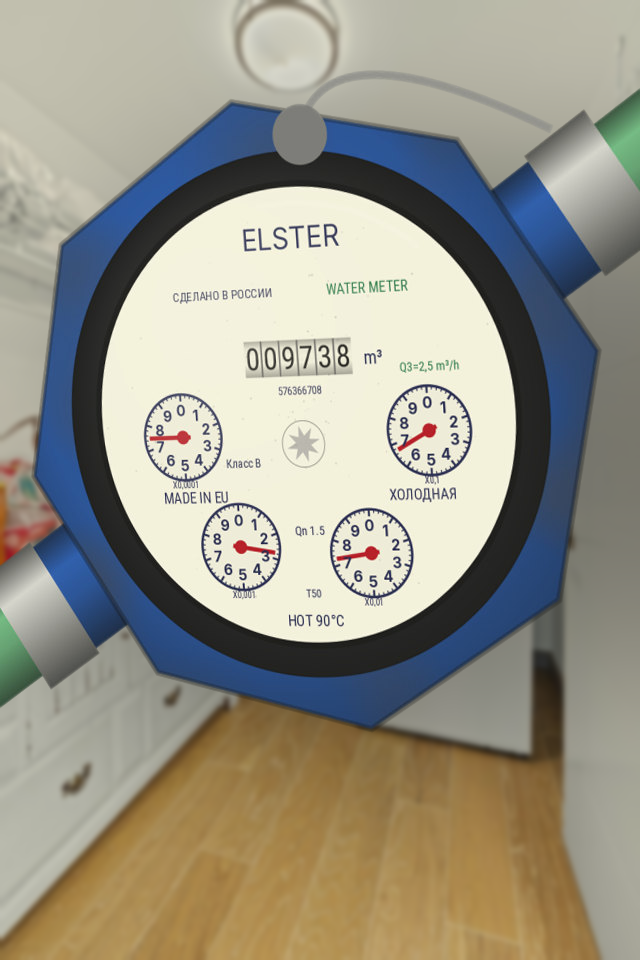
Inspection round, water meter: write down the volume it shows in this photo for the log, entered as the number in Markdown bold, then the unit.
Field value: **9738.6727** m³
